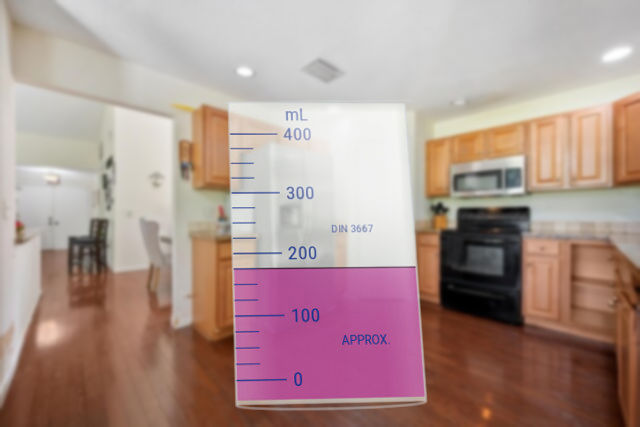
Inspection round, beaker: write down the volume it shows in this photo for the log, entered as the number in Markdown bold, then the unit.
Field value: **175** mL
